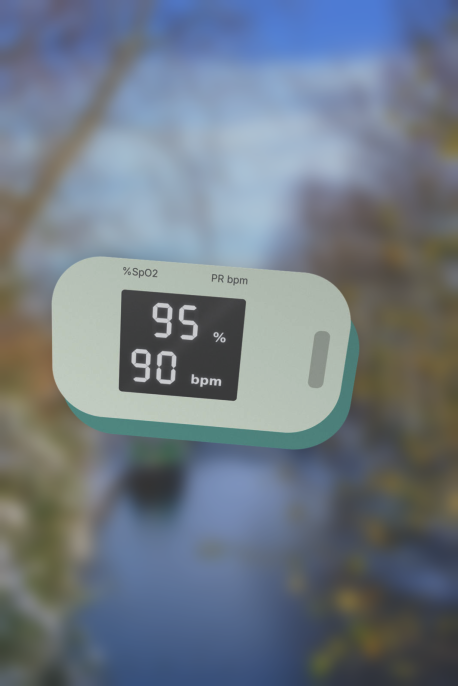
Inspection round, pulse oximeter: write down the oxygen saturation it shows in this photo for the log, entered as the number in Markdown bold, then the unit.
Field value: **95** %
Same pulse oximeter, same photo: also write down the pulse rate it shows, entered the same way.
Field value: **90** bpm
